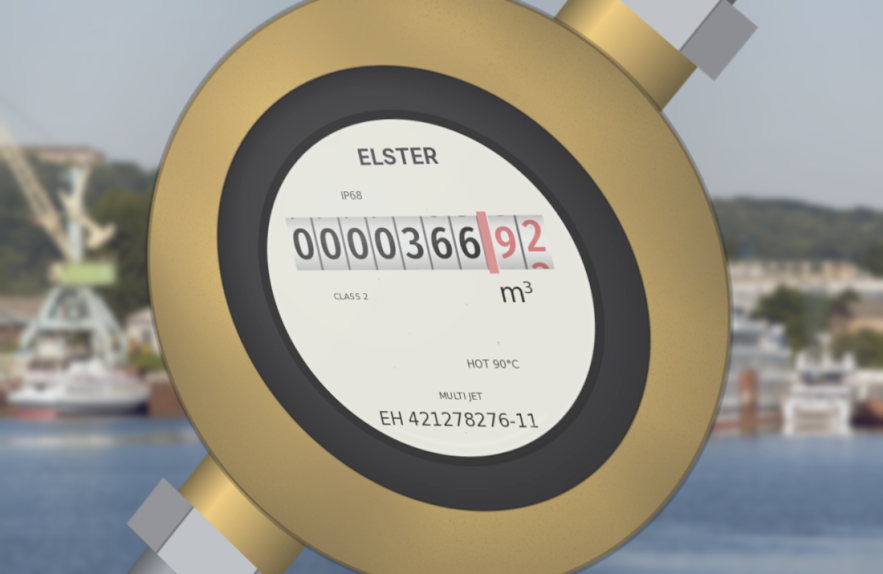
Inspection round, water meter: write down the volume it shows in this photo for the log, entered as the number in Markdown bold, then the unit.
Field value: **366.92** m³
